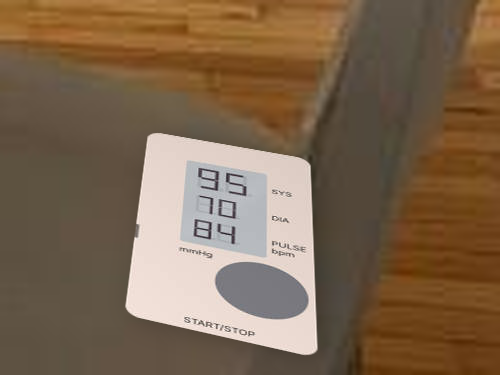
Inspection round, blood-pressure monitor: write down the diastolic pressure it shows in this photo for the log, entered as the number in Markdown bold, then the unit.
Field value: **70** mmHg
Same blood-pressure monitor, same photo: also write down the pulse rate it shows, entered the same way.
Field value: **84** bpm
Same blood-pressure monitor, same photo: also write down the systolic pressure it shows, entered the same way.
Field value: **95** mmHg
